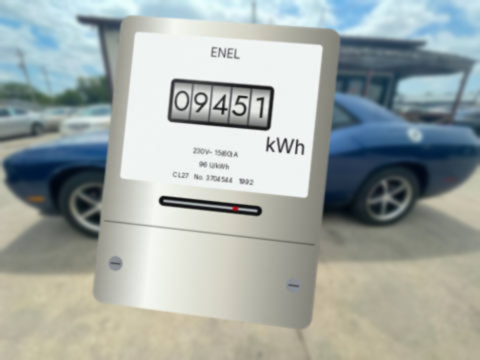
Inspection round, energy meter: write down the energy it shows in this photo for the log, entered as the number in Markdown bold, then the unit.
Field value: **9451** kWh
